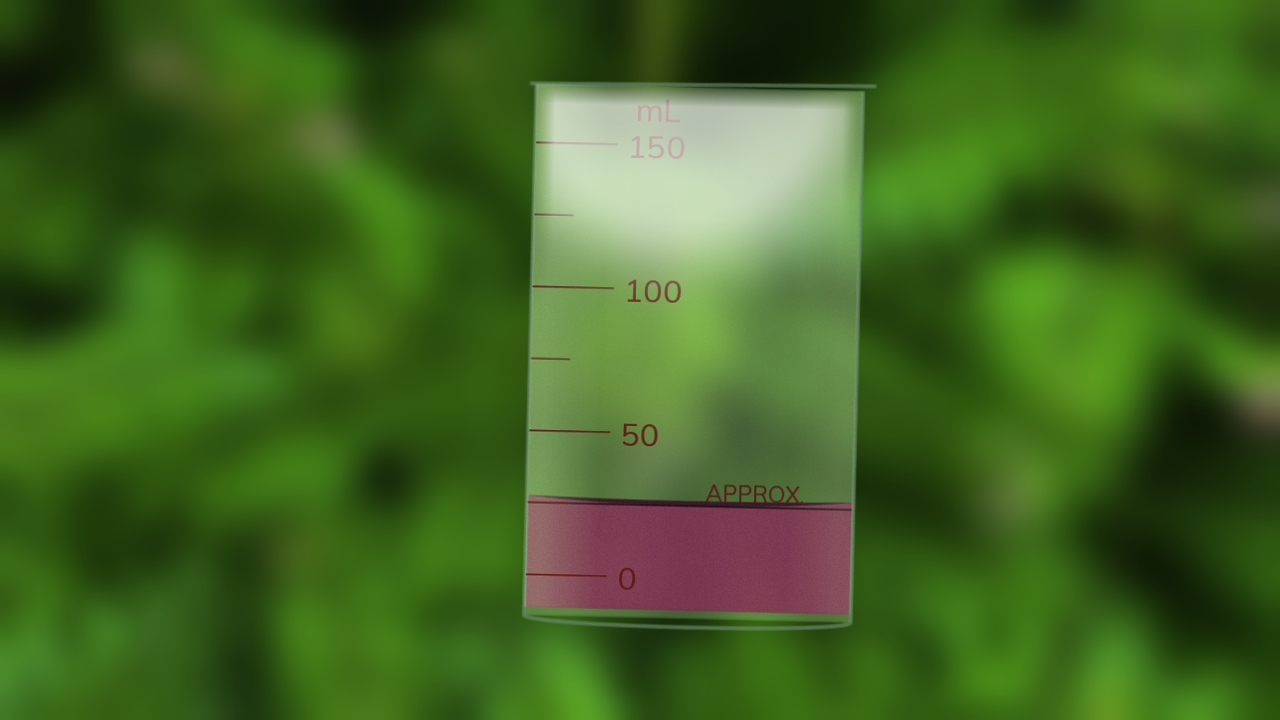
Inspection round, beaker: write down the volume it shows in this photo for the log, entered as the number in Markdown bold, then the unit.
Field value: **25** mL
